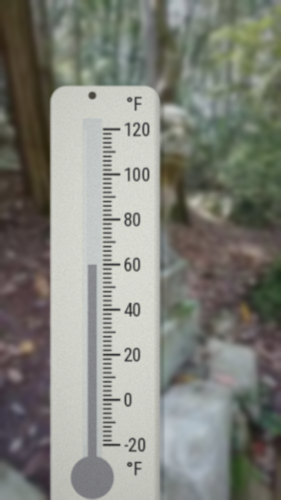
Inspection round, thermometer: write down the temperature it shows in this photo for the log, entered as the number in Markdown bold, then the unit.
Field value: **60** °F
